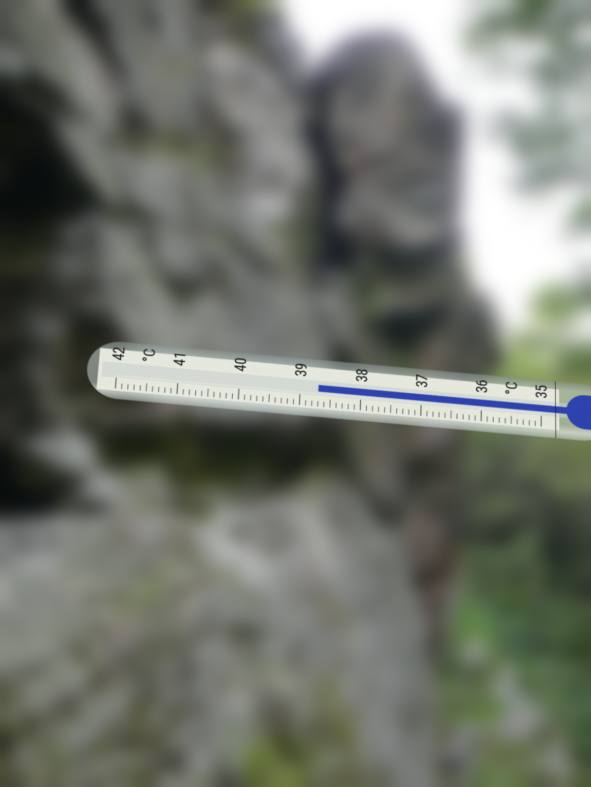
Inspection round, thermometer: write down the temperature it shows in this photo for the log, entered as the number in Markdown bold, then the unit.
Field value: **38.7** °C
